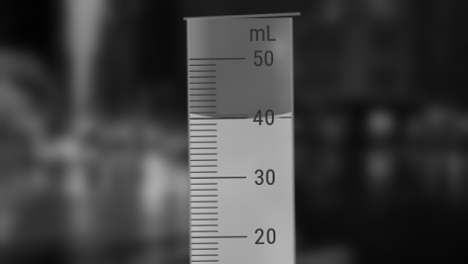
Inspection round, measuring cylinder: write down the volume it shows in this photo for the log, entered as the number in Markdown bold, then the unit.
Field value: **40** mL
